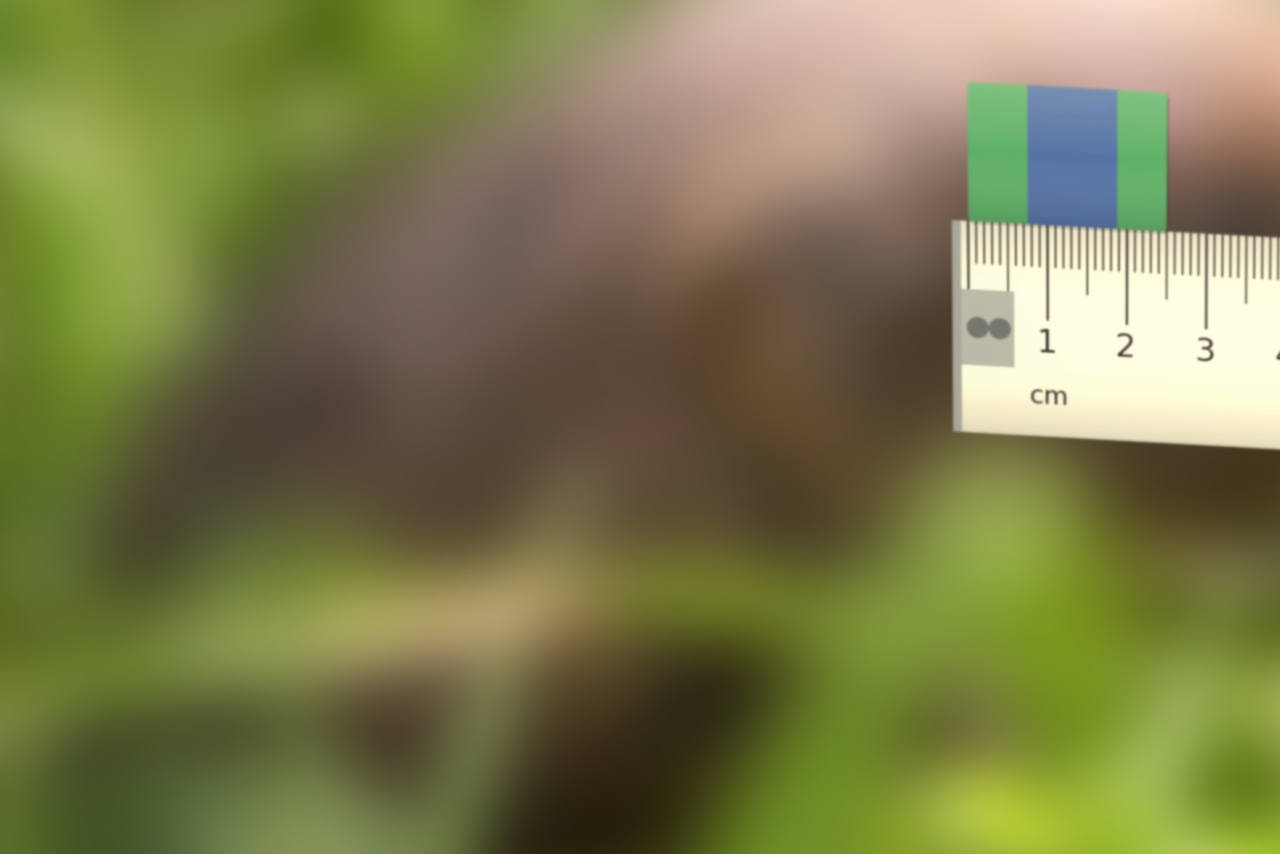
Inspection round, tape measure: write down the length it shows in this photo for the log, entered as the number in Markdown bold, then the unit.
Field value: **2.5** cm
